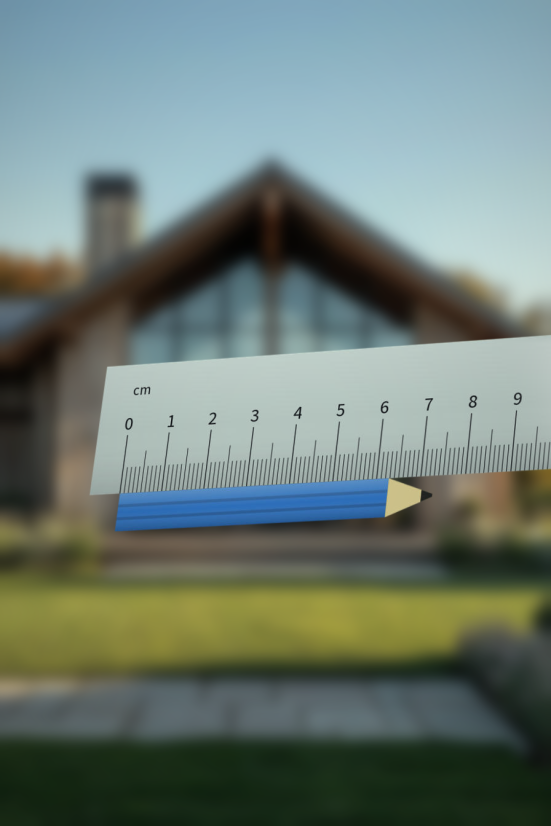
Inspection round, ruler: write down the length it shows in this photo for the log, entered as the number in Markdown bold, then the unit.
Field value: **7.3** cm
